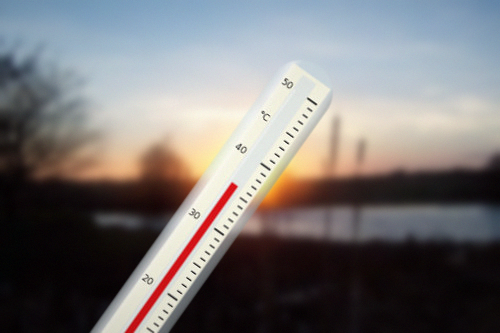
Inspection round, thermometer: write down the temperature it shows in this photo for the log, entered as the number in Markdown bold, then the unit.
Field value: **36** °C
